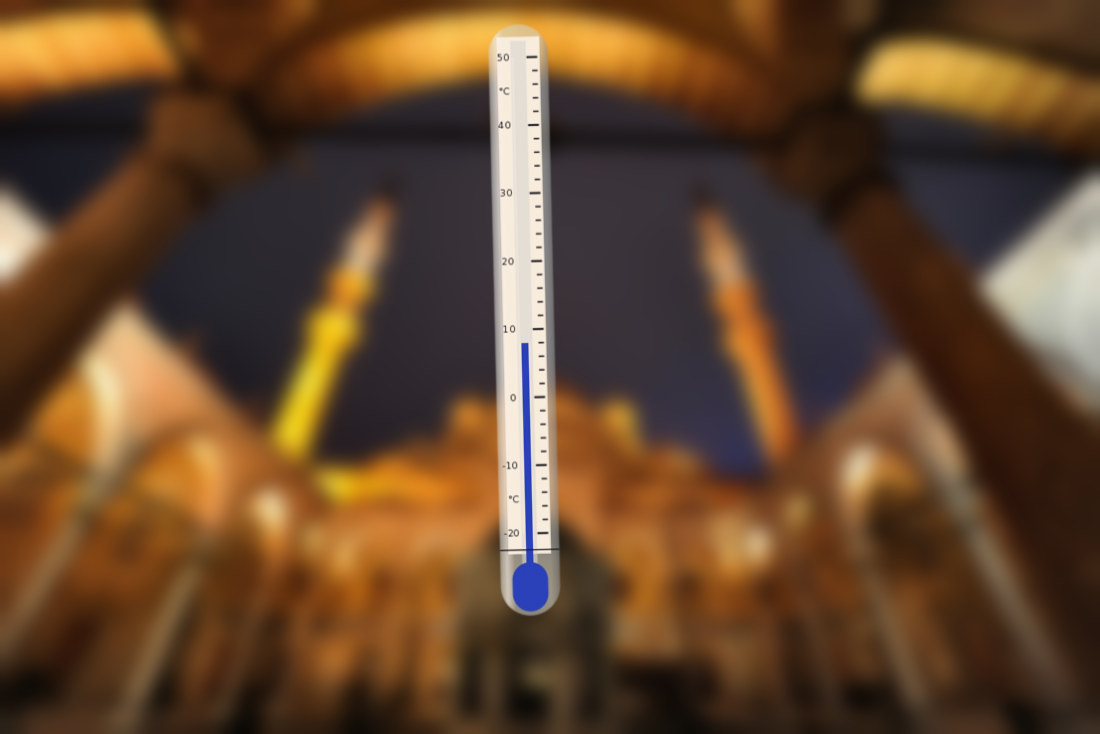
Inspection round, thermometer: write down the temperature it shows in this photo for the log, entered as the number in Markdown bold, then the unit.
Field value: **8** °C
